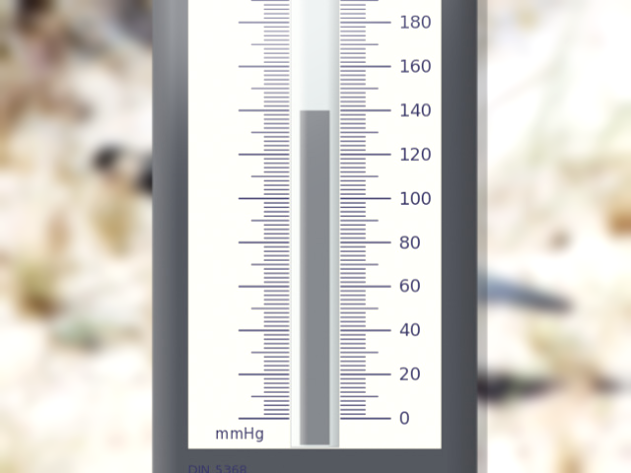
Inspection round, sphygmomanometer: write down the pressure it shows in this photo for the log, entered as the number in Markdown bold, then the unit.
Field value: **140** mmHg
